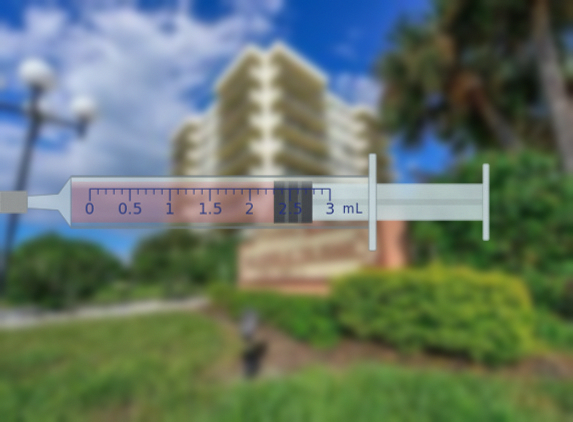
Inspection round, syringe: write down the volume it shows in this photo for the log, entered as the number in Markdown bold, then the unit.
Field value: **2.3** mL
